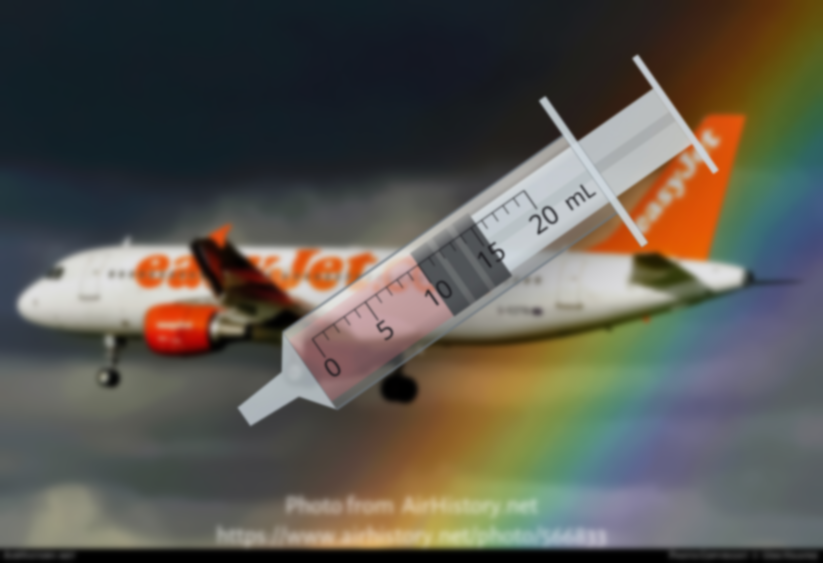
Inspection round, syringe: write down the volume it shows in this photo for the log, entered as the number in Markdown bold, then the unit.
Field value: **10** mL
